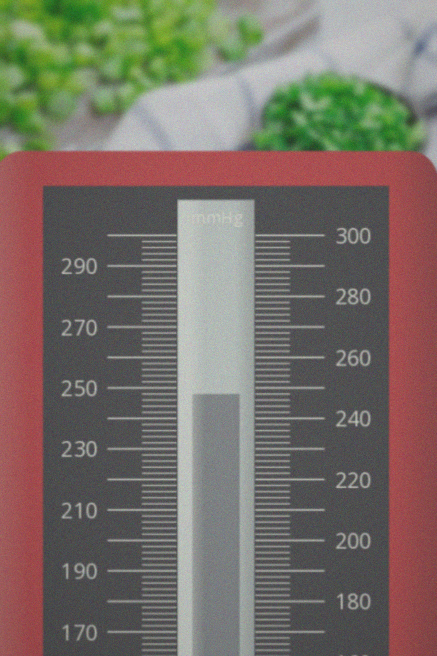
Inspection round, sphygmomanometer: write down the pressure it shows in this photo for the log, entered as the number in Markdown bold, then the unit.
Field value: **248** mmHg
